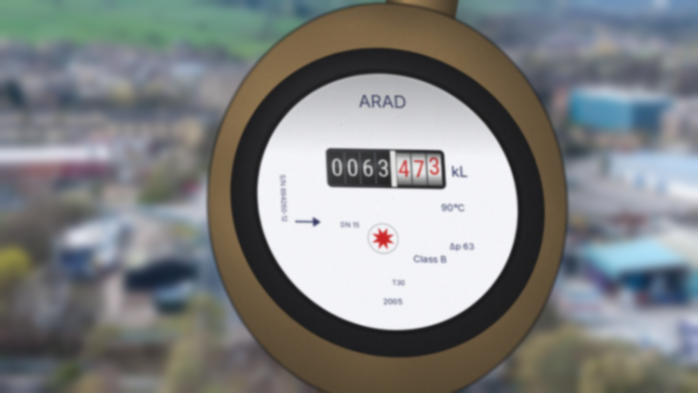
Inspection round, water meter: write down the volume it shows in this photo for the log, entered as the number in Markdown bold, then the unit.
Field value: **63.473** kL
